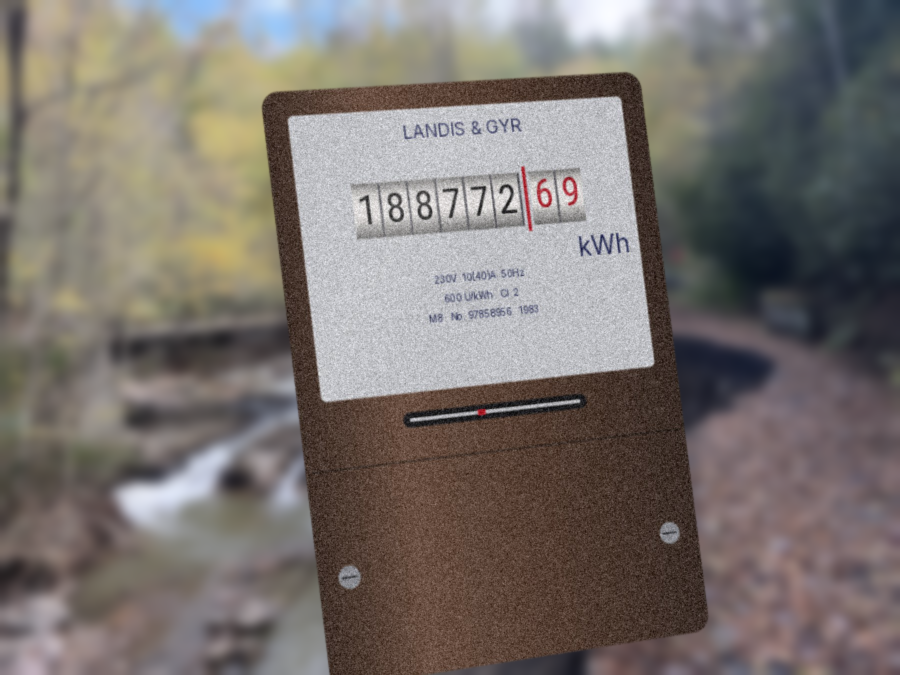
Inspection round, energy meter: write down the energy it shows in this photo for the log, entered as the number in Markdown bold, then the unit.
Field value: **188772.69** kWh
